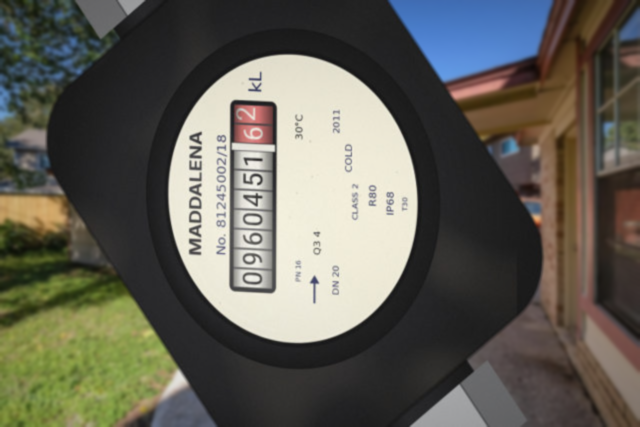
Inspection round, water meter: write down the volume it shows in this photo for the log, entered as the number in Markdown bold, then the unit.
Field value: **960451.62** kL
